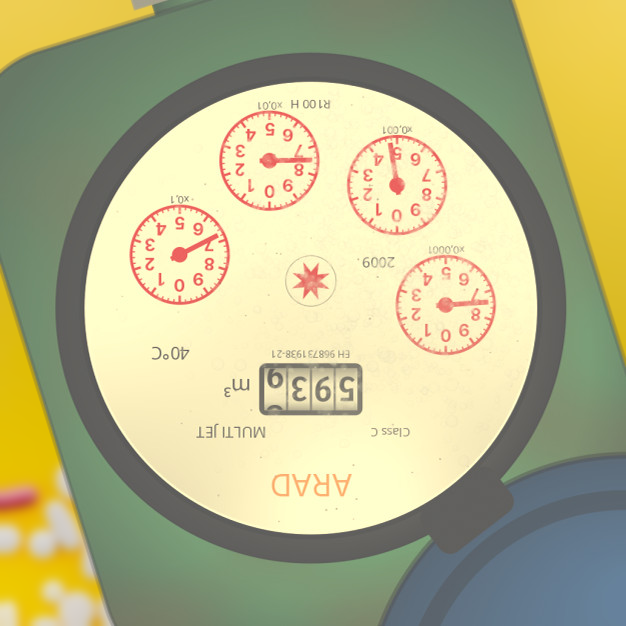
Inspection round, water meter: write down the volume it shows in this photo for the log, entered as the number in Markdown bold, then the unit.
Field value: **5938.6747** m³
